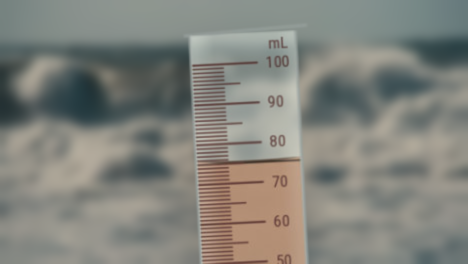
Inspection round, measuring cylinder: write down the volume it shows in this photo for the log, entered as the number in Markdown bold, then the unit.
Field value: **75** mL
